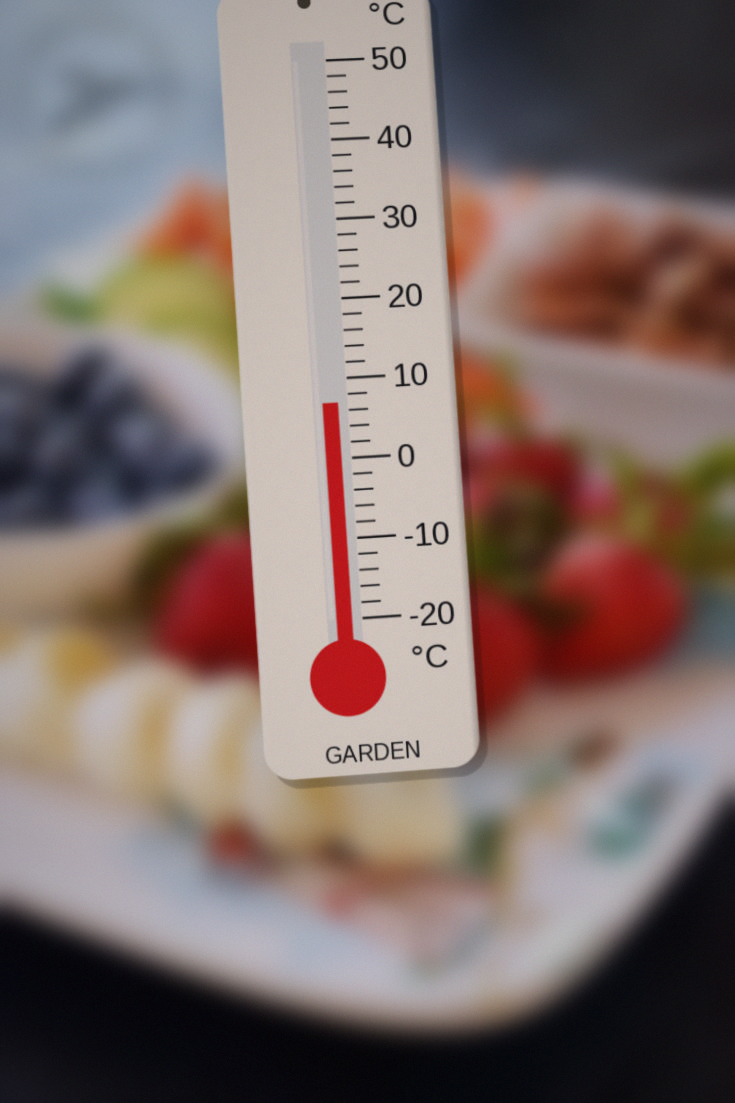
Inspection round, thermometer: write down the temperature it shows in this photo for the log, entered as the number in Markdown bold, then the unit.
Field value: **7** °C
